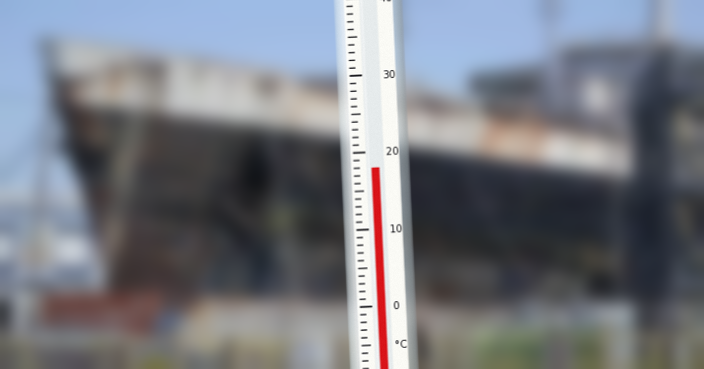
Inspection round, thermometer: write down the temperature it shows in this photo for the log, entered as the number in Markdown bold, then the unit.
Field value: **18** °C
